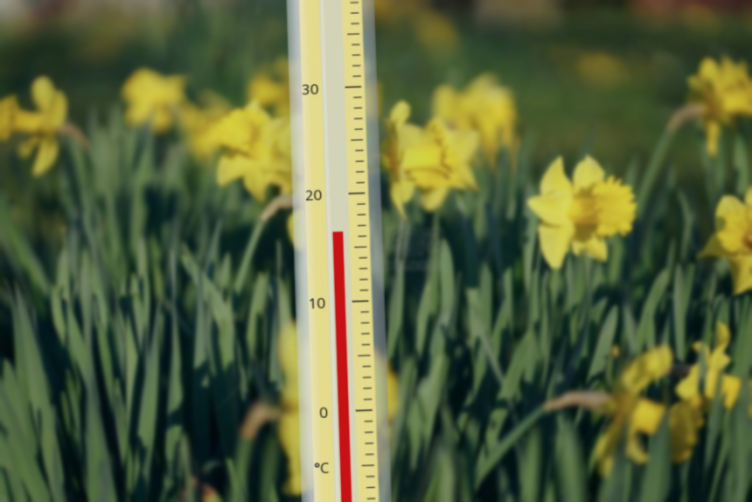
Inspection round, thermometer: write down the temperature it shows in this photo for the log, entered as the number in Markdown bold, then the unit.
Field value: **16.5** °C
